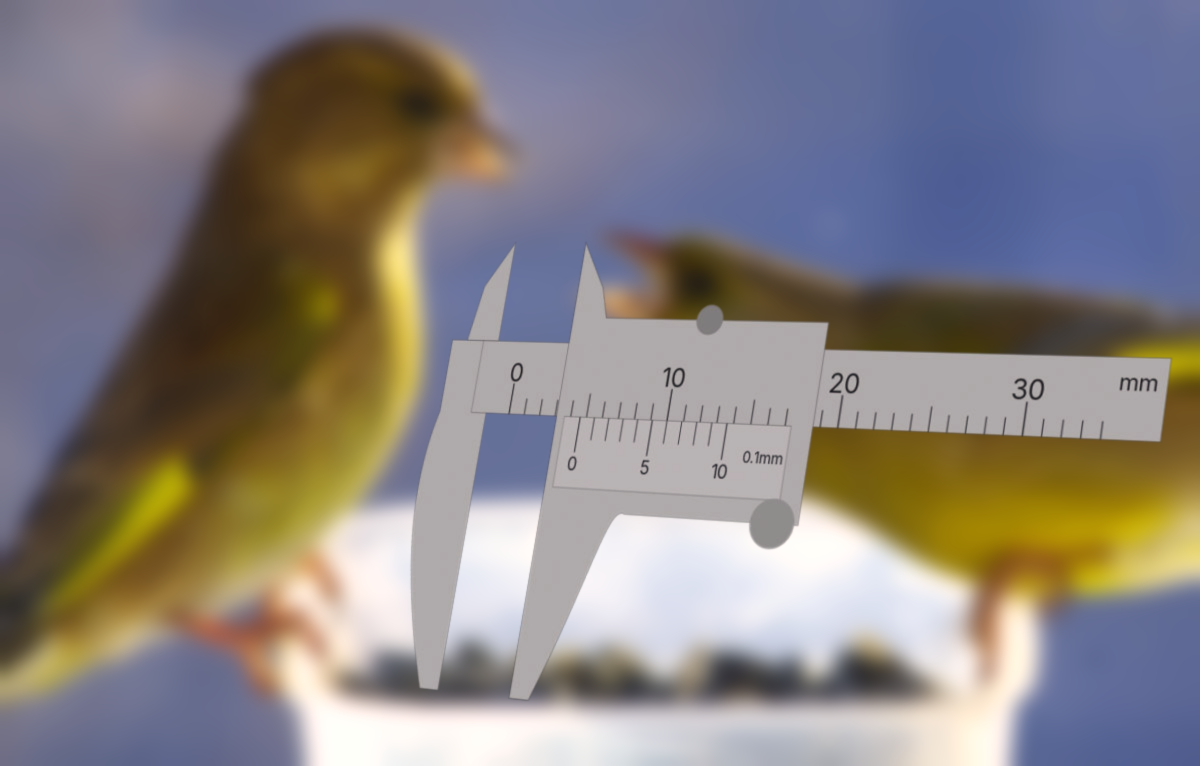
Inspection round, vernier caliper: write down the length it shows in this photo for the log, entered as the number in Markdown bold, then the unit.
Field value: **4.6** mm
